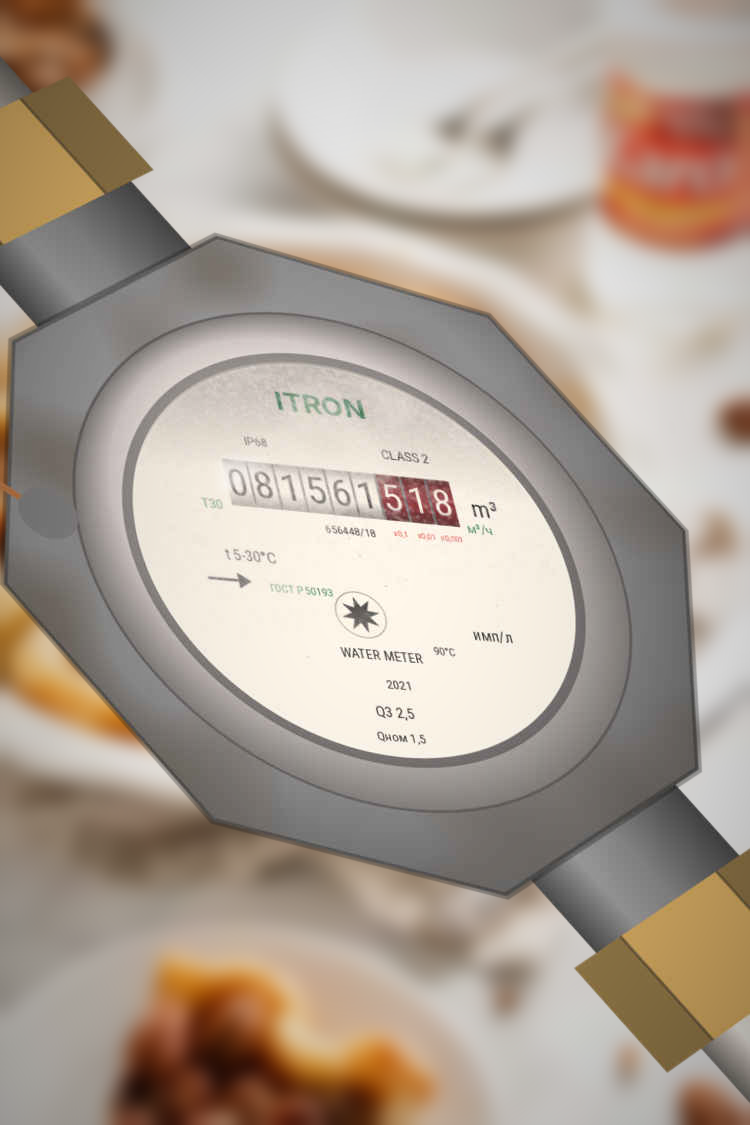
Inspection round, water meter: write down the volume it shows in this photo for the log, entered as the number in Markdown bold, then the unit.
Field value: **81561.518** m³
